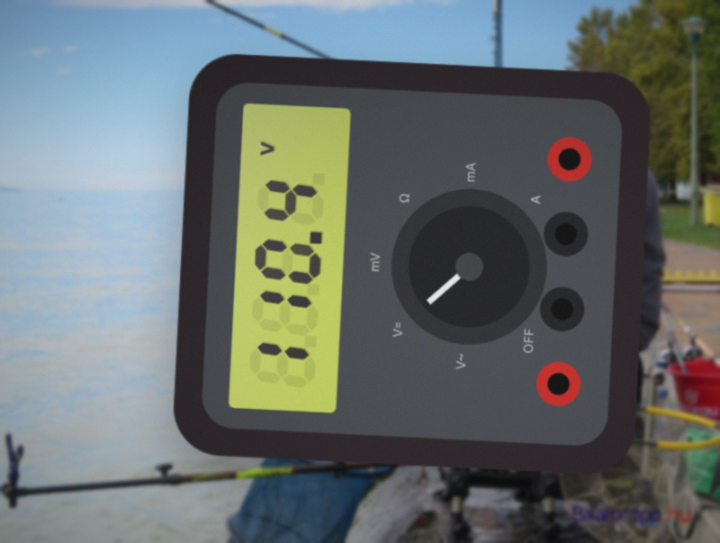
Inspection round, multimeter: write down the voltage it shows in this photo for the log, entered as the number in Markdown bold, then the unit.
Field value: **110.4** V
